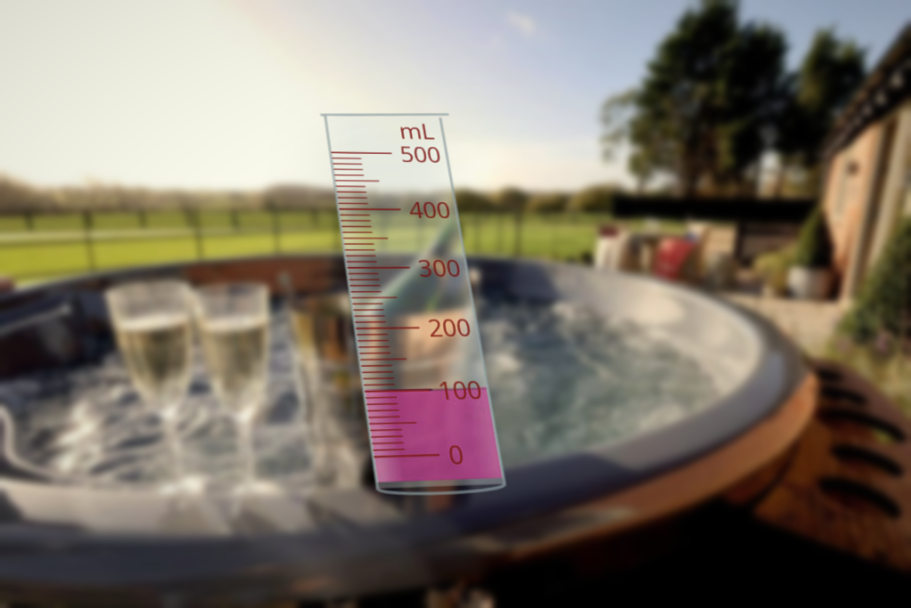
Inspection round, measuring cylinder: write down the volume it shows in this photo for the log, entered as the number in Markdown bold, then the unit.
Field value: **100** mL
